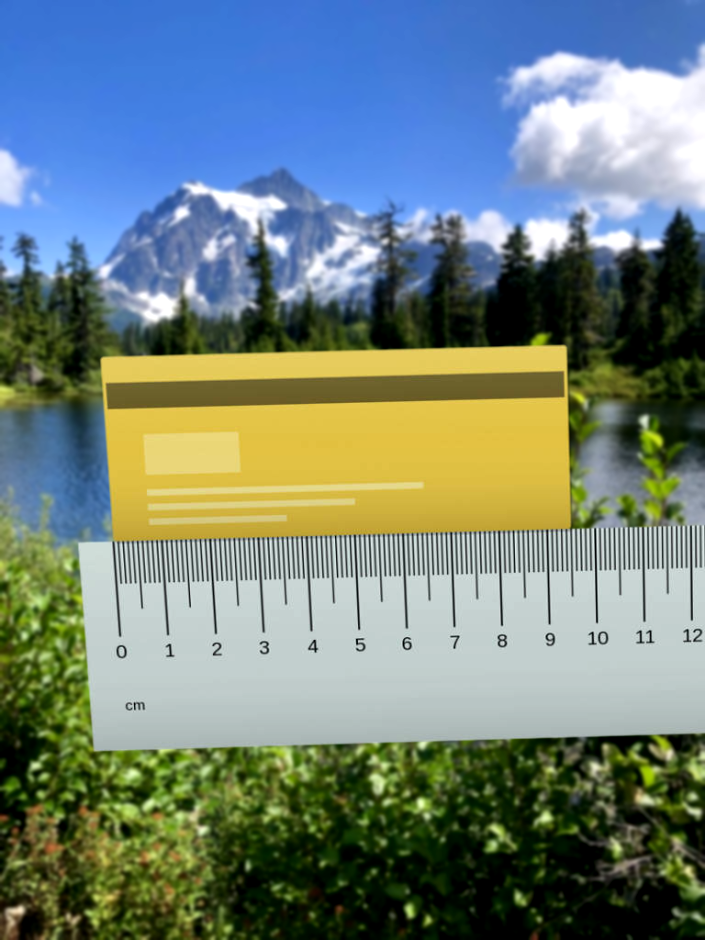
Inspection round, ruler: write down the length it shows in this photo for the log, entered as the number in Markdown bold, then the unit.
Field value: **9.5** cm
